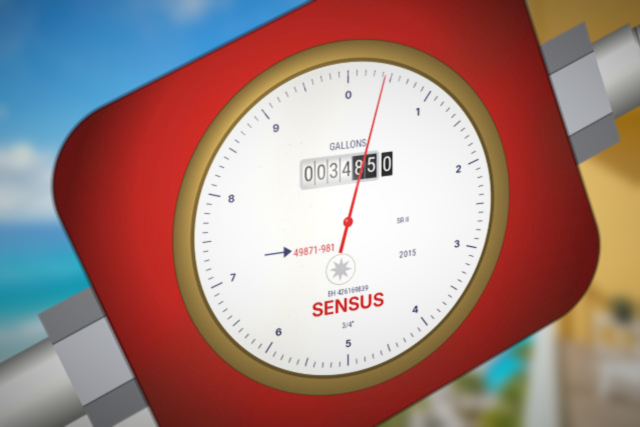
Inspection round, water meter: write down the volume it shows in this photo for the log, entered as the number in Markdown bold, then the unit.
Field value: **34850.4** gal
